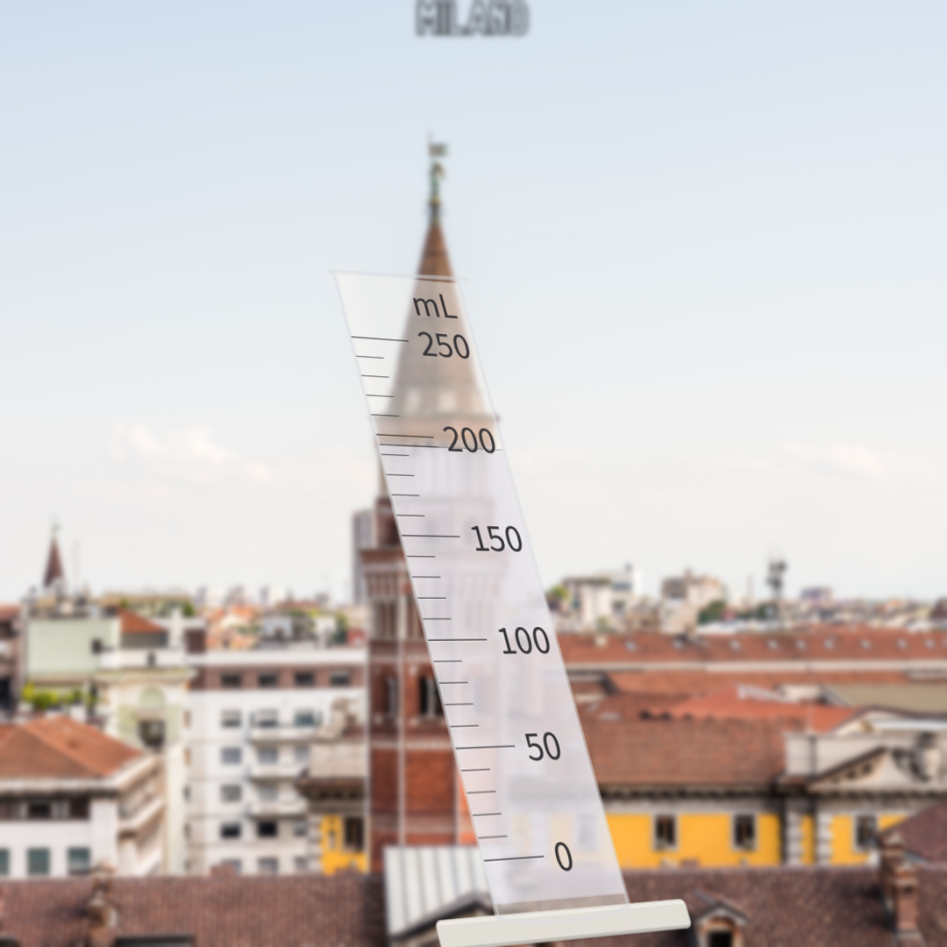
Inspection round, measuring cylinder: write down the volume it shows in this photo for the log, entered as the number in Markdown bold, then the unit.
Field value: **195** mL
